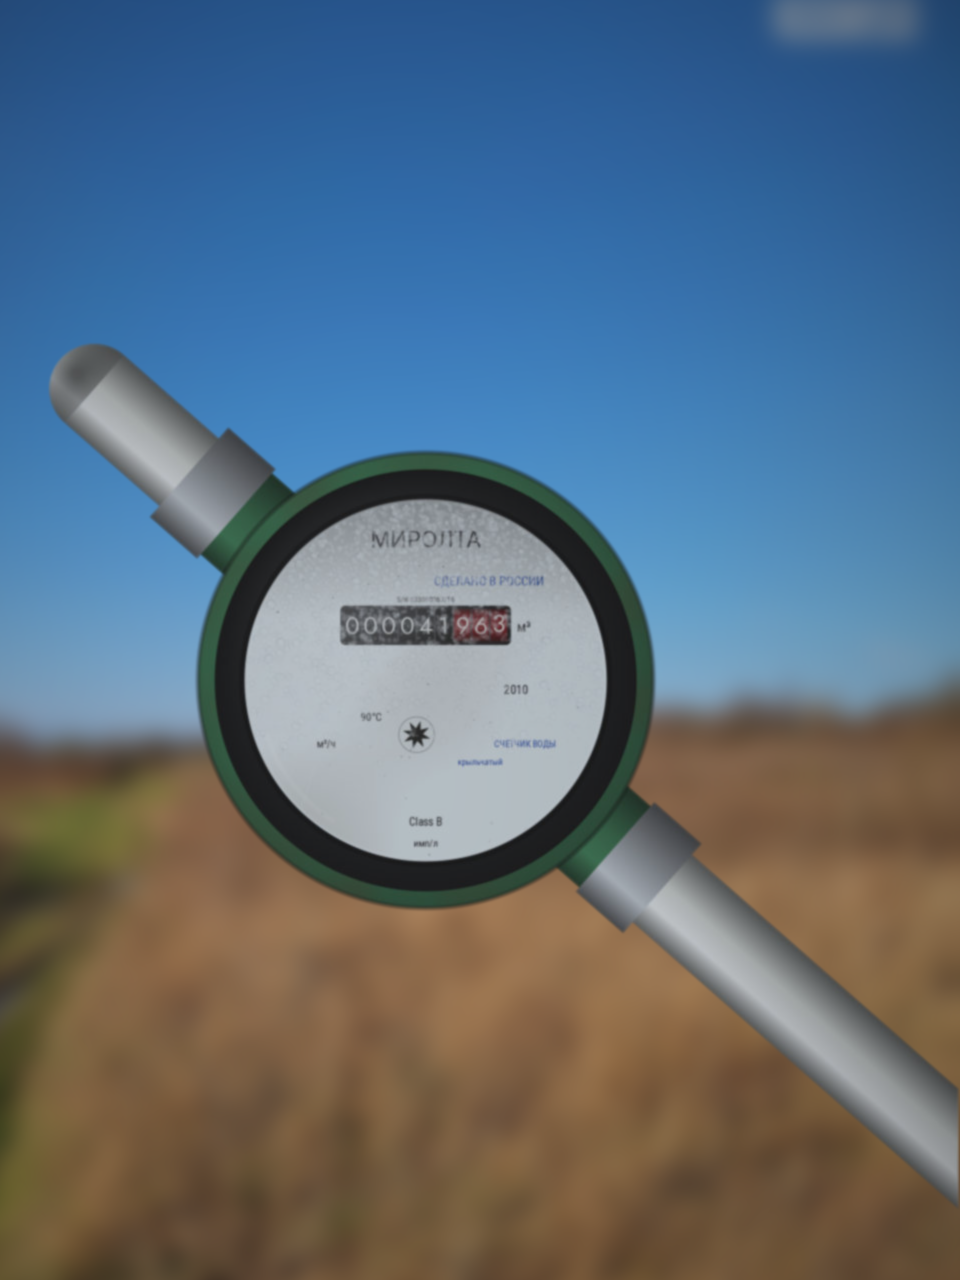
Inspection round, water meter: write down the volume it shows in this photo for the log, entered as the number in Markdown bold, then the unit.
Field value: **41.963** m³
